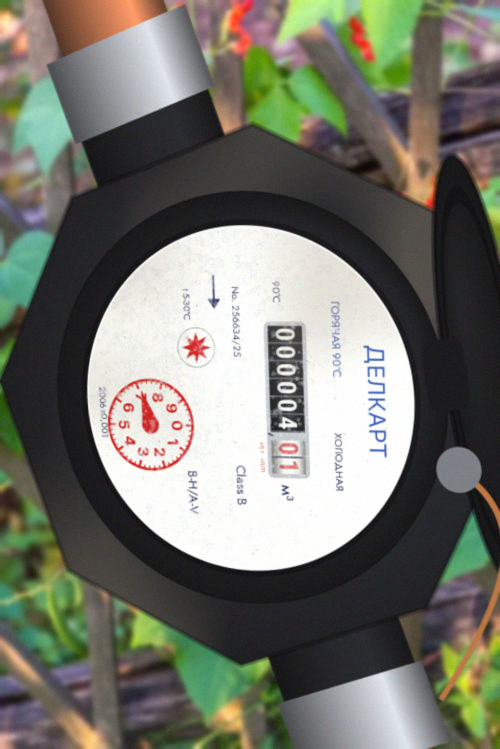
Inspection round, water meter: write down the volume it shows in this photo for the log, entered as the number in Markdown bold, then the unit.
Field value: **4.017** m³
